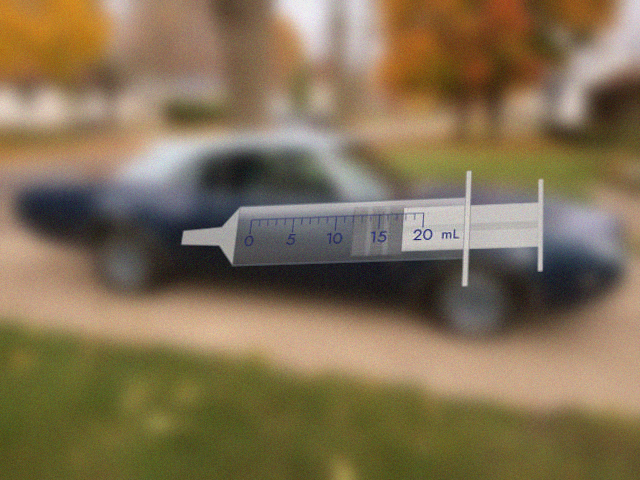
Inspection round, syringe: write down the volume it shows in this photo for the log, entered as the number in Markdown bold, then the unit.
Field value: **12** mL
